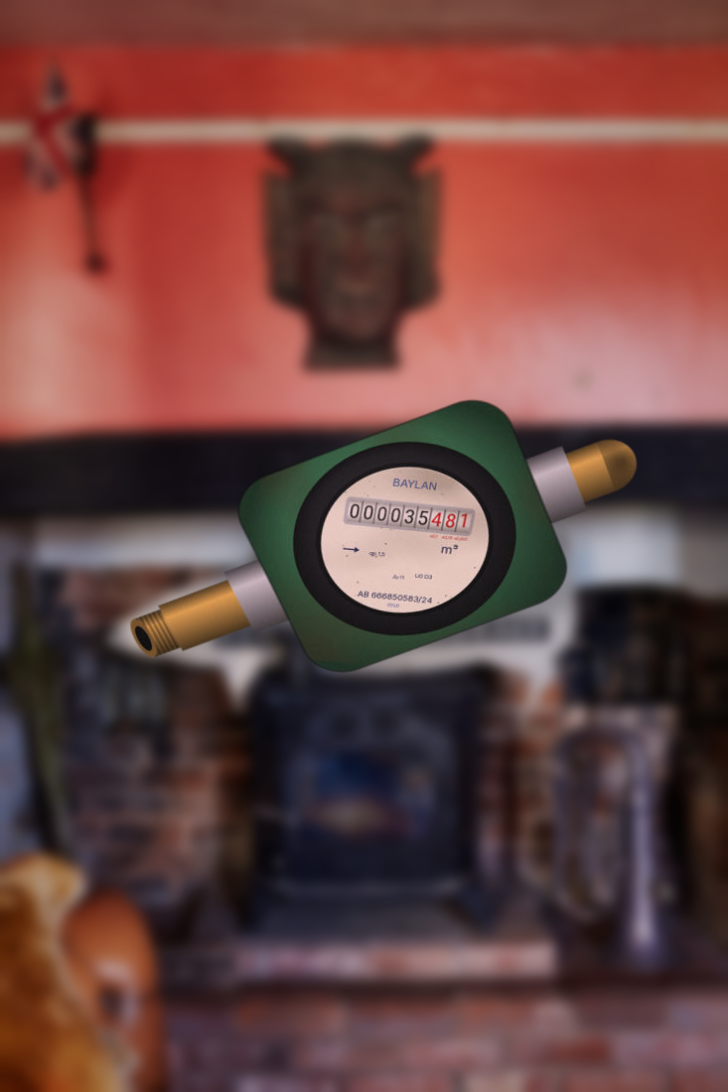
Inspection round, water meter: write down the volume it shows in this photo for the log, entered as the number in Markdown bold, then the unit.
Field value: **35.481** m³
